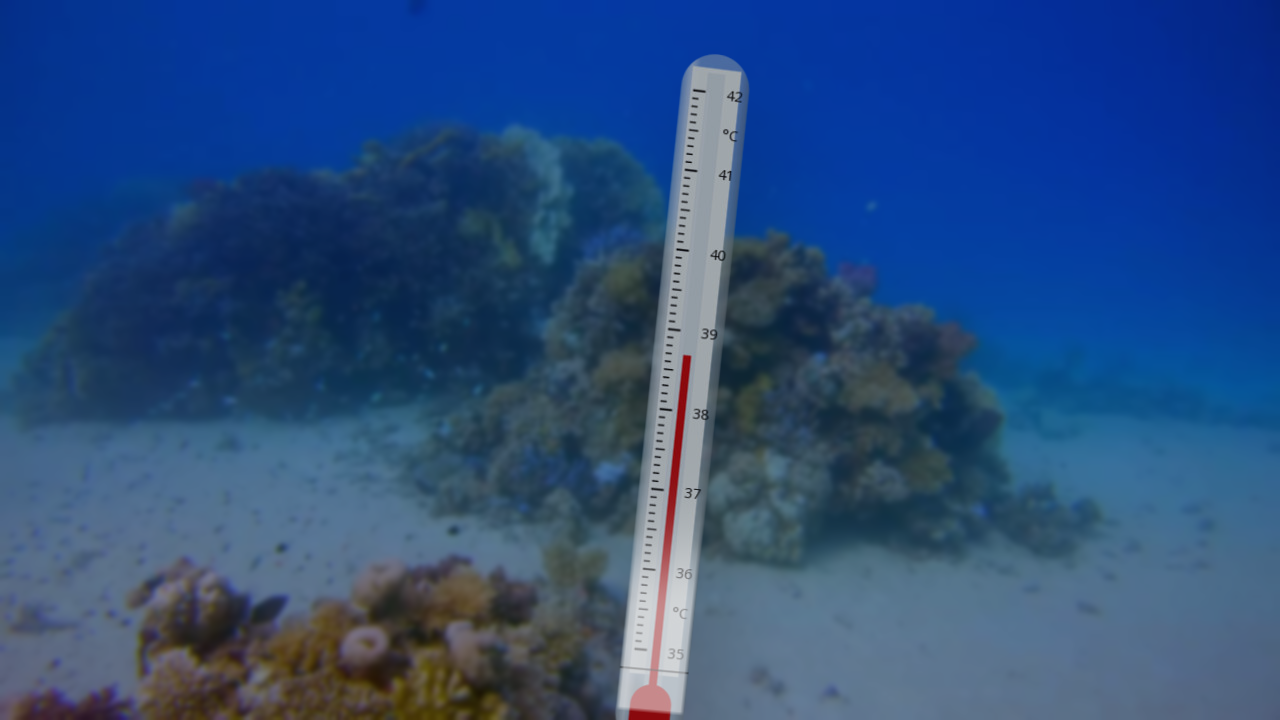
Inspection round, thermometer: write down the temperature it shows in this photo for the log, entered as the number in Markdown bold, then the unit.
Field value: **38.7** °C
